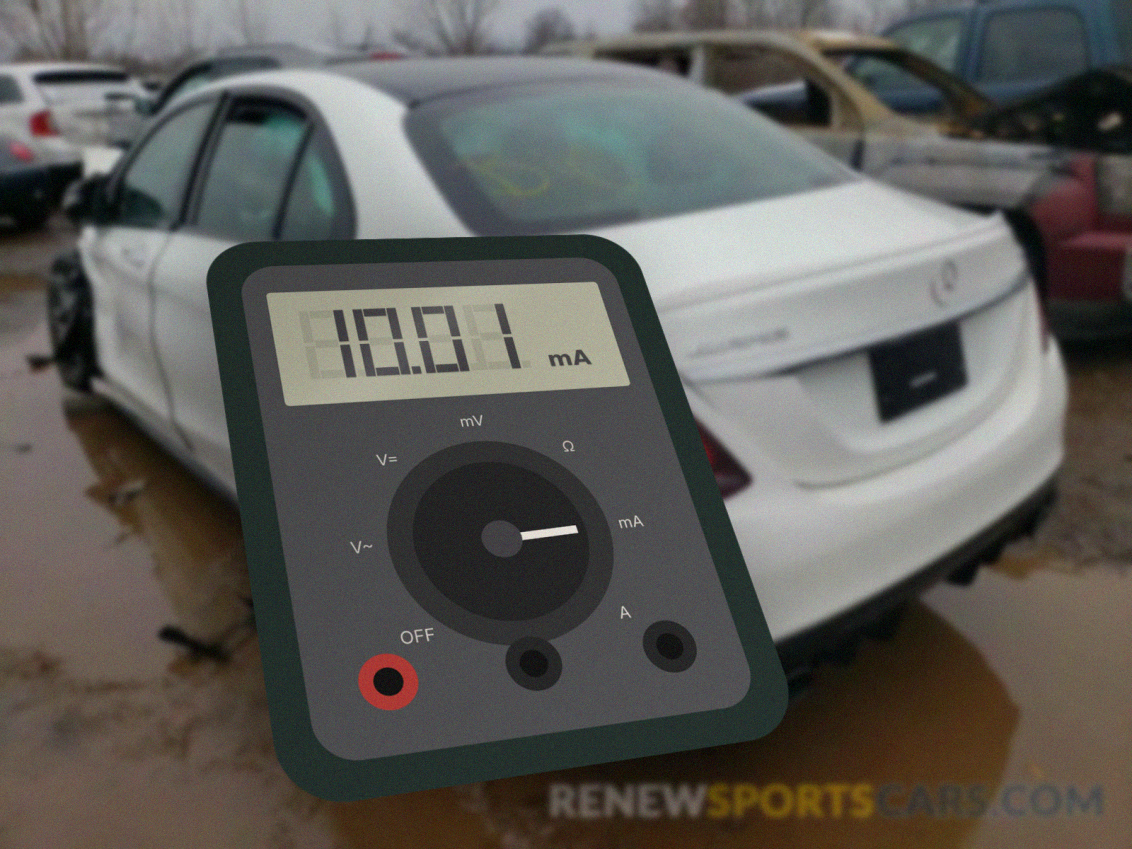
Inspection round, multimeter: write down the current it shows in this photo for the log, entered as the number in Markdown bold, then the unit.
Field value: **10.01** mA
